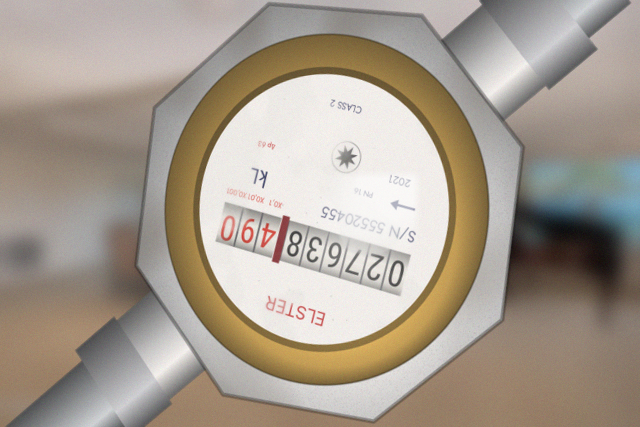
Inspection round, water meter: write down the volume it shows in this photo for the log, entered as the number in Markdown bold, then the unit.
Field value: **27638.490** kL
